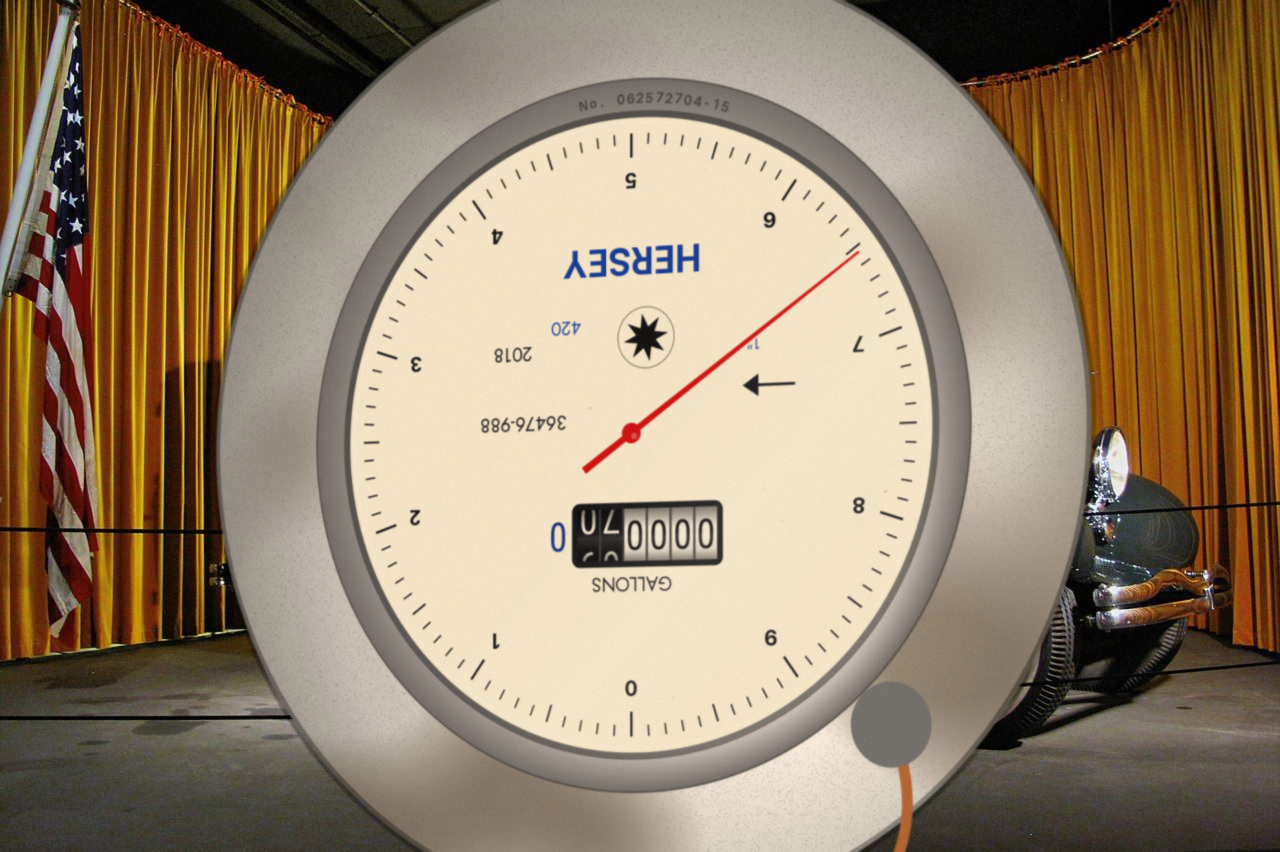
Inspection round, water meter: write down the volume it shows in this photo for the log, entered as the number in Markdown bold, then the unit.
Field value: **696.5** gal
